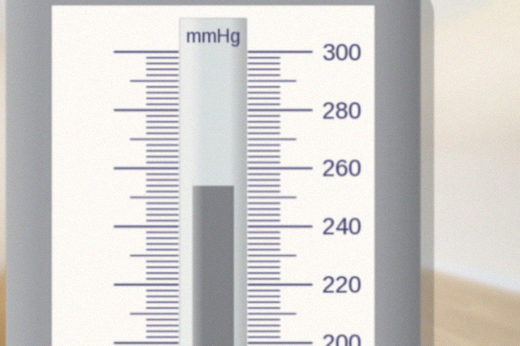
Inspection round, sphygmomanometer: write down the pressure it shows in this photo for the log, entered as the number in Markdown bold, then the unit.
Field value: **254** mmHg
